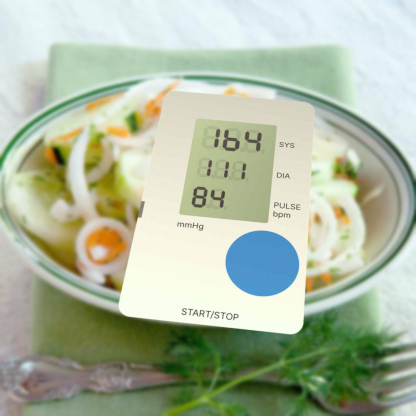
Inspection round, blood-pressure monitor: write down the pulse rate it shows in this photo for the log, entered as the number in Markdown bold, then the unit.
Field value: **84** bpm
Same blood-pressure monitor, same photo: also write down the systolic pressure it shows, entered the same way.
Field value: **164** mmHg
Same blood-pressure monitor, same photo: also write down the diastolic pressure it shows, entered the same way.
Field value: **111** mmHg
